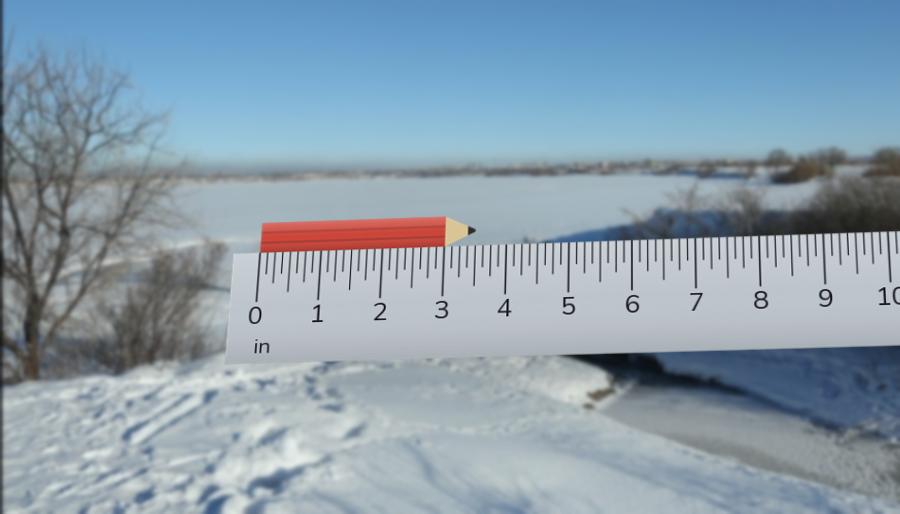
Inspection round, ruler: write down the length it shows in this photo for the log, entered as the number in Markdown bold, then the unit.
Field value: **3.5** in
